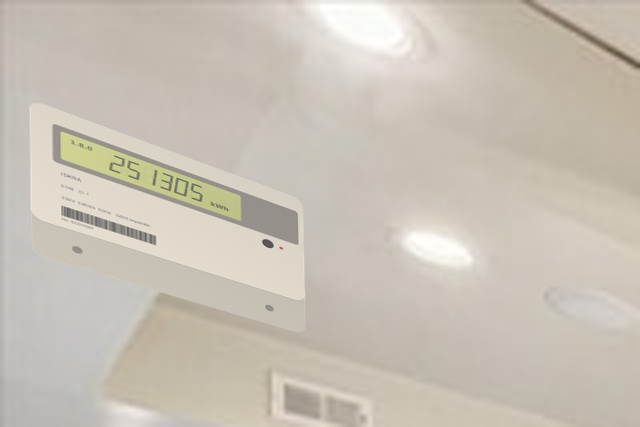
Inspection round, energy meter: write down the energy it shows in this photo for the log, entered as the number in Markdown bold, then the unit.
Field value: **251305** kWh
